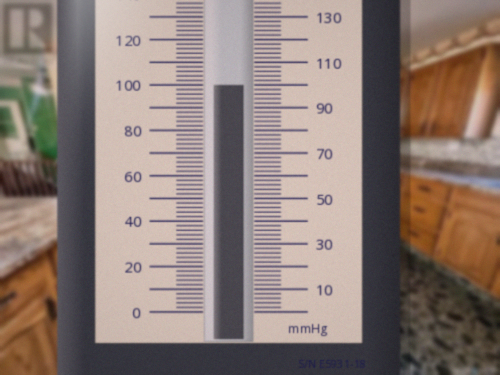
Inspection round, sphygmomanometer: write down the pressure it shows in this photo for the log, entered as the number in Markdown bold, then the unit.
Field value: **100** mmHg
